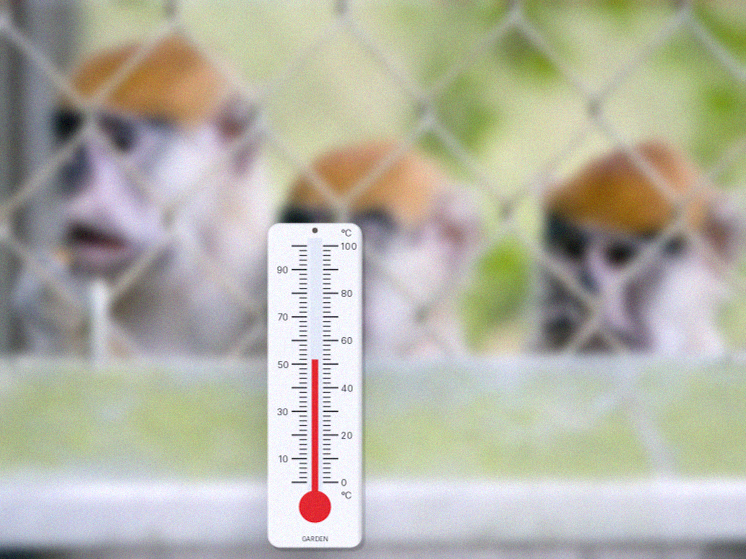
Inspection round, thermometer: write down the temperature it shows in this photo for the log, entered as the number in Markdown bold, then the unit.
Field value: **52** °C
